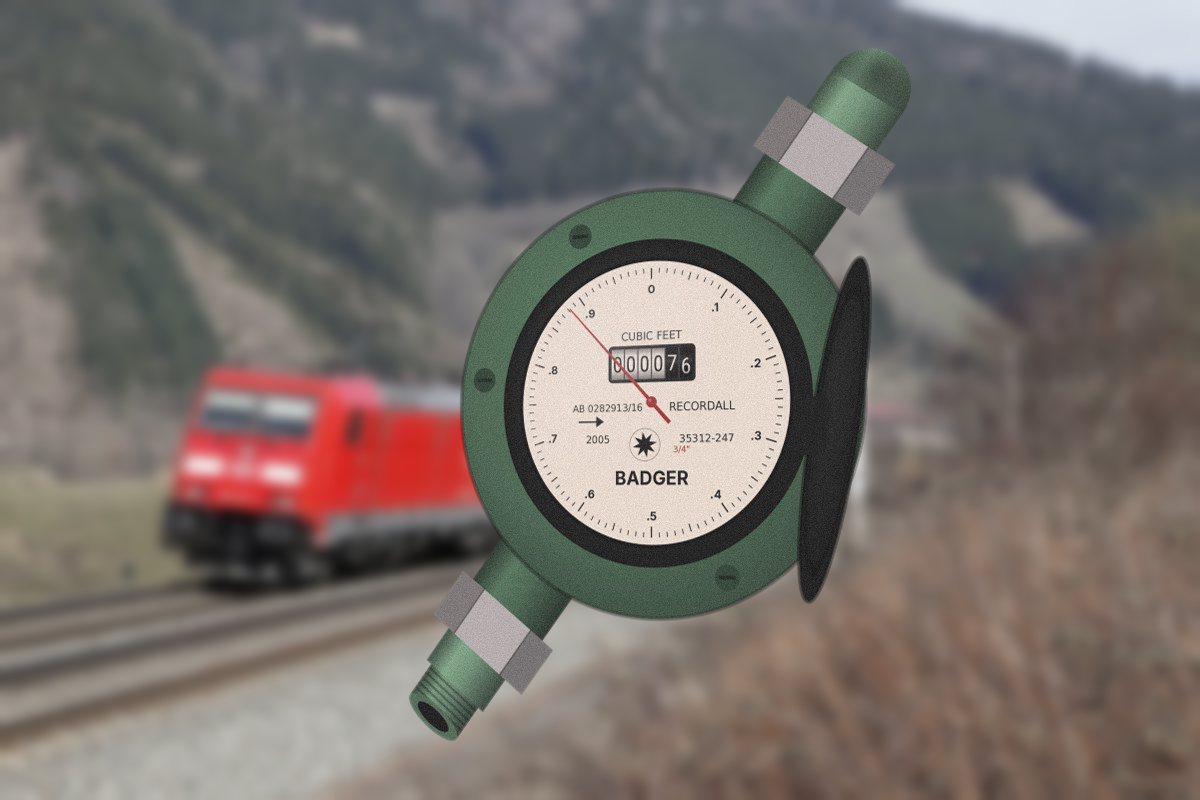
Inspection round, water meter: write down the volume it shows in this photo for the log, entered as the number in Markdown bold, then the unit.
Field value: **75.88** ft³
